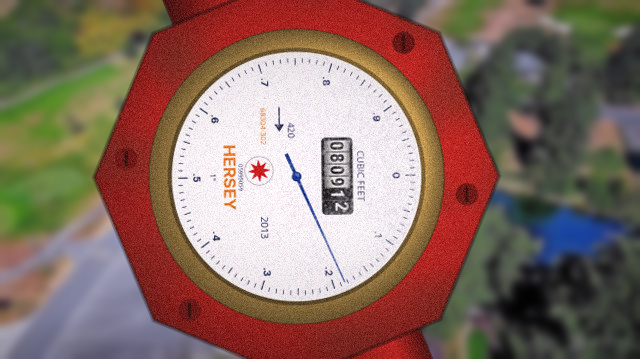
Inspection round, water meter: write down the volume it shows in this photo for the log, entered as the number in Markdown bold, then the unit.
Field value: **80912.18** ft³
